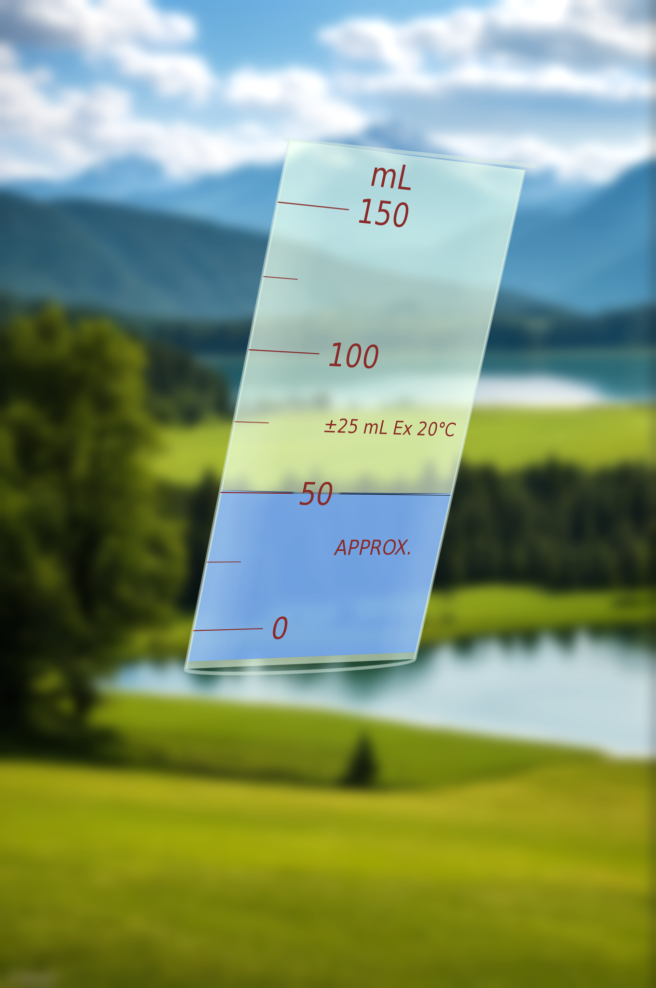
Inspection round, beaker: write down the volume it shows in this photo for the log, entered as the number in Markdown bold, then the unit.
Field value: **50** mL
